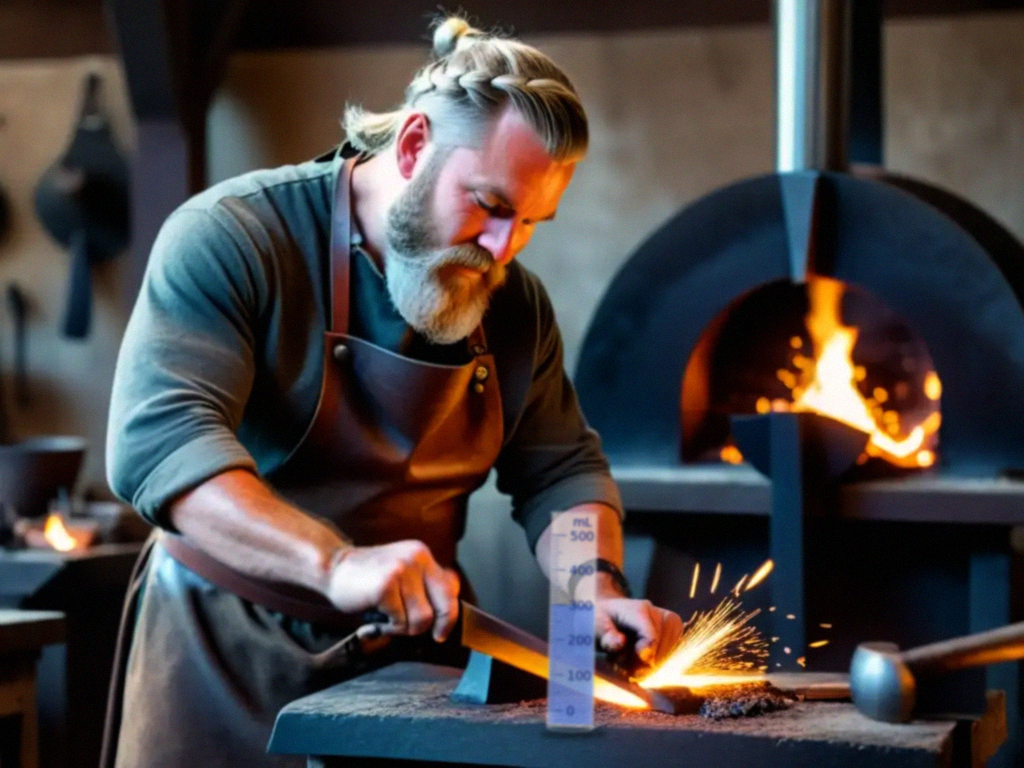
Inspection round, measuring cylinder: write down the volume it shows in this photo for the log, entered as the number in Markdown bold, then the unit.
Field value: **300** mL
